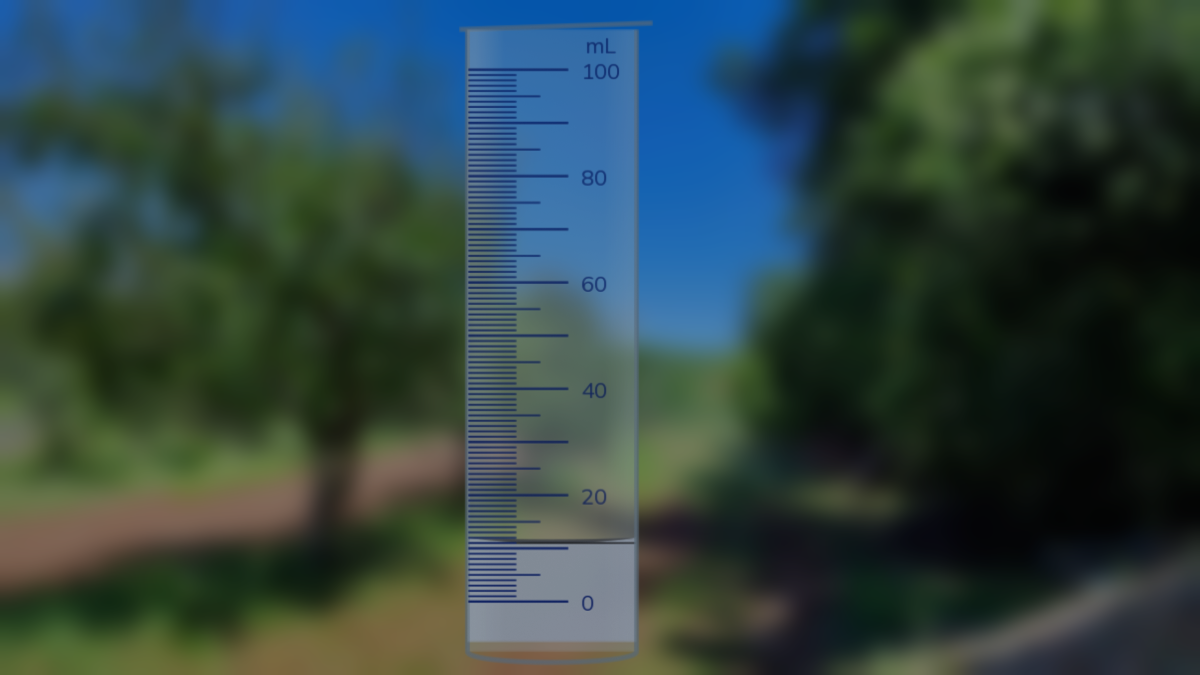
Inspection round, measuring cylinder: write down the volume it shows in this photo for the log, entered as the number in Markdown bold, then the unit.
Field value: **11** mL
